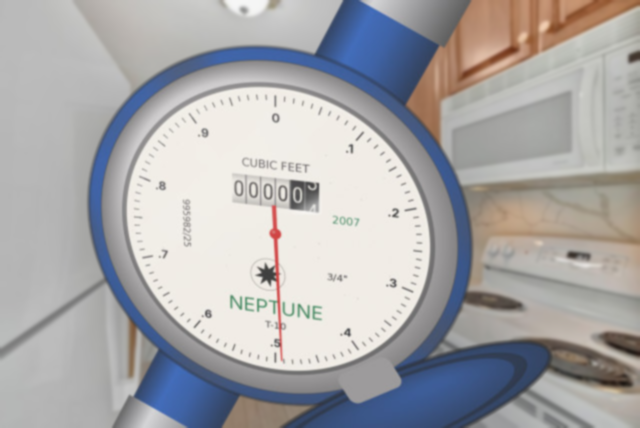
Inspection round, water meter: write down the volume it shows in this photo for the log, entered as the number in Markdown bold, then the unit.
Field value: **3.49** ft³
